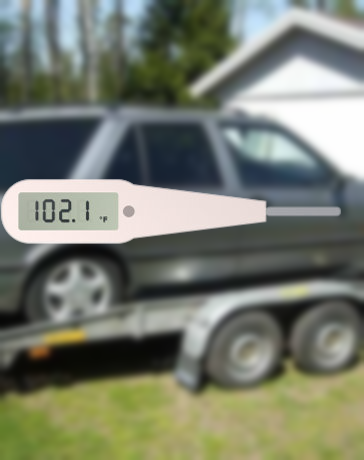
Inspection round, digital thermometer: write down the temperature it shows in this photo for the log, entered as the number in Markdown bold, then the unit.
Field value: **102.1** °F
